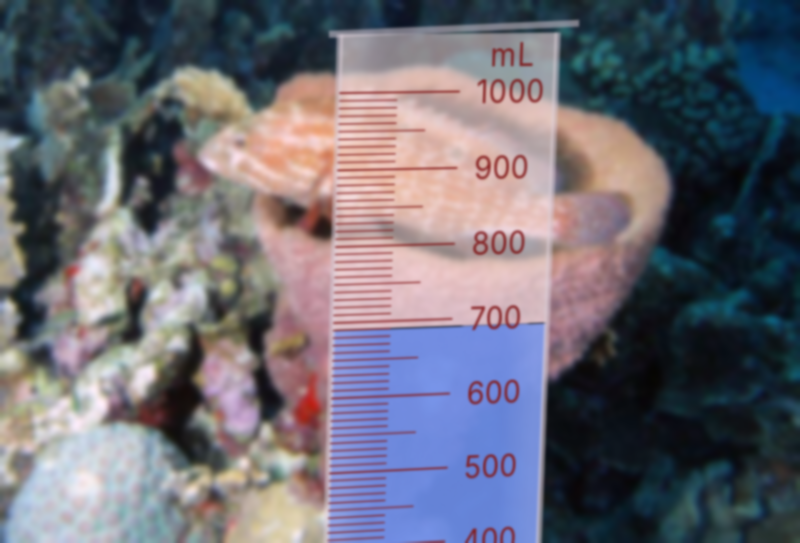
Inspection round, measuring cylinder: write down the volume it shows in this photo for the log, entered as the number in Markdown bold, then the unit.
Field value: **690** mL
